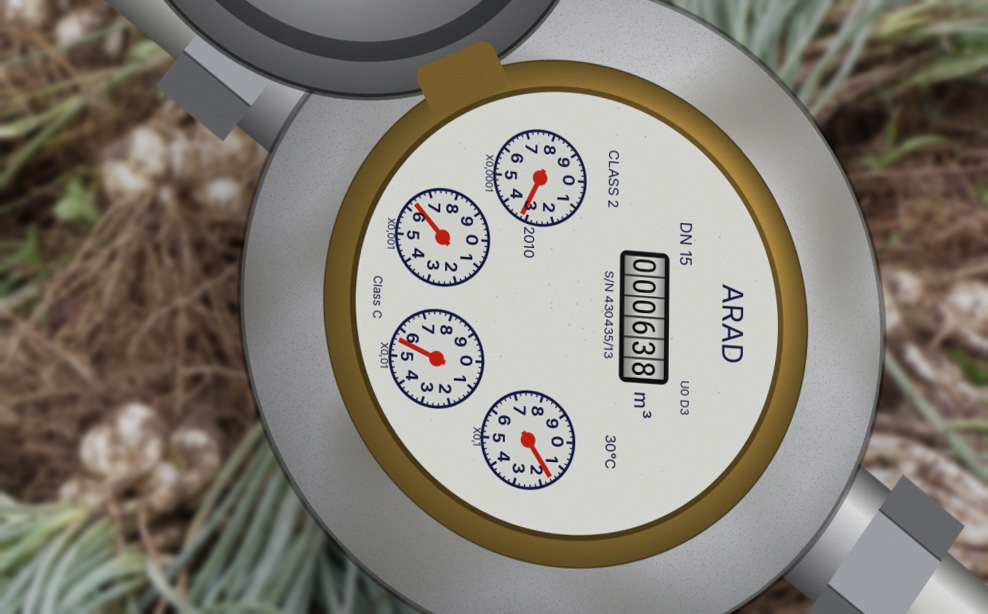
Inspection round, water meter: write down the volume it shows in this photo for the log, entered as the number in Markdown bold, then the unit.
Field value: **638.1563** m³
